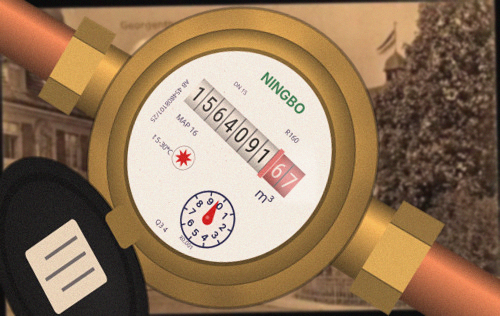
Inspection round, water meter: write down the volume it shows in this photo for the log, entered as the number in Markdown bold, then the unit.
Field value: **1564091.669** m³
